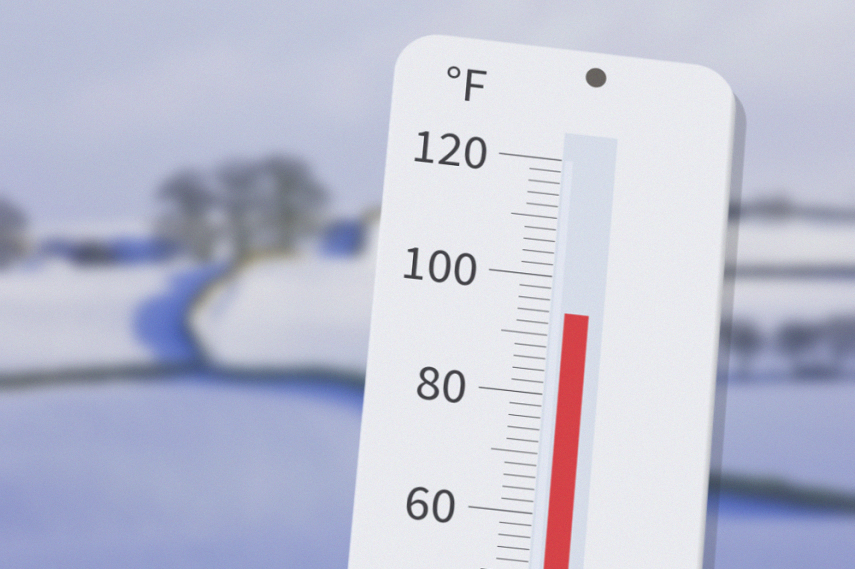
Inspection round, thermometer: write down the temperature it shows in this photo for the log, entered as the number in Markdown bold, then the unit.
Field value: **94** °F
